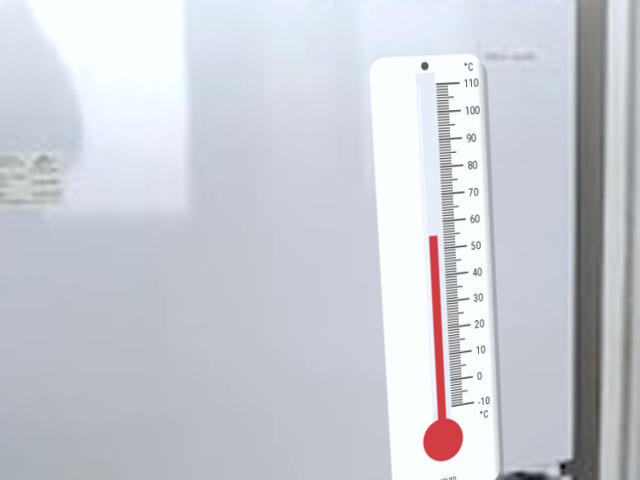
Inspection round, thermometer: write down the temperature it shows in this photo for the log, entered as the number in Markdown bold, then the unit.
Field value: **55** °C
